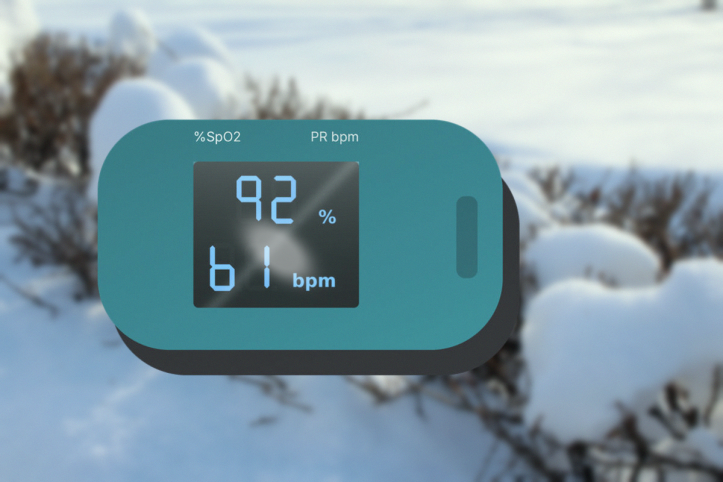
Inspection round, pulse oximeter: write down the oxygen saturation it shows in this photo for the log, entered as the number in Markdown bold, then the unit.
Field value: **92** %
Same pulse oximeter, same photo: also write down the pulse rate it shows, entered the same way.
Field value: **61** bpm
